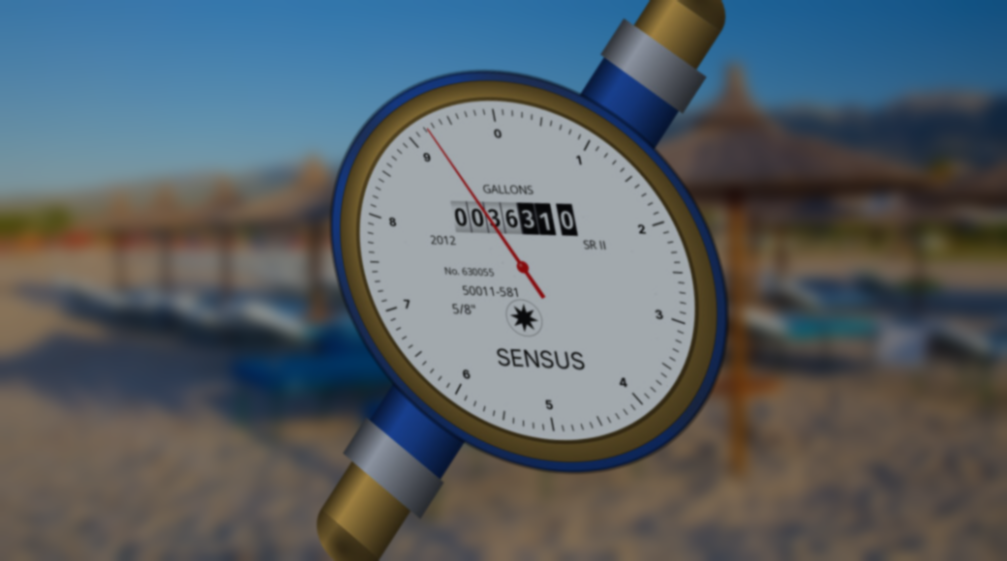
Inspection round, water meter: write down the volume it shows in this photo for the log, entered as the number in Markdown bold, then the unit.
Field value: **36309.2** gal
